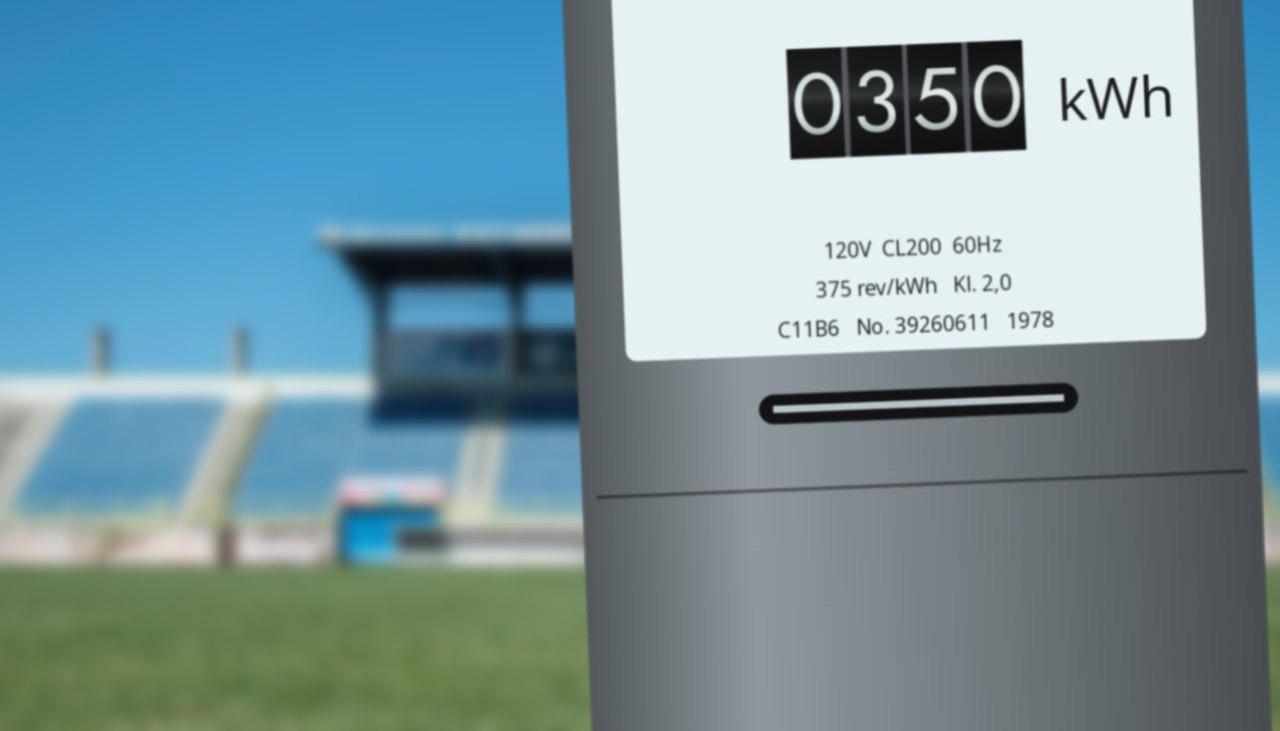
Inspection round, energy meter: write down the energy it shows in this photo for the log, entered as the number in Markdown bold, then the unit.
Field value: **350** kWh
